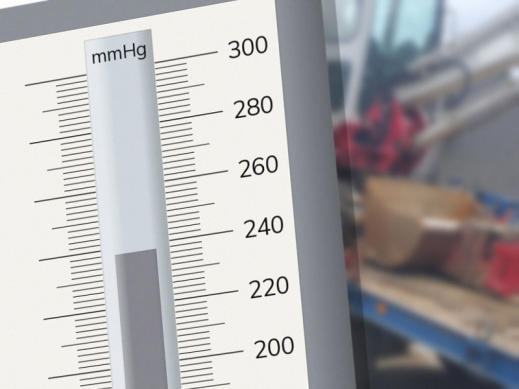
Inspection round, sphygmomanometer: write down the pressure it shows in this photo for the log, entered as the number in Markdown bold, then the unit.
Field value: **238** mmHg
